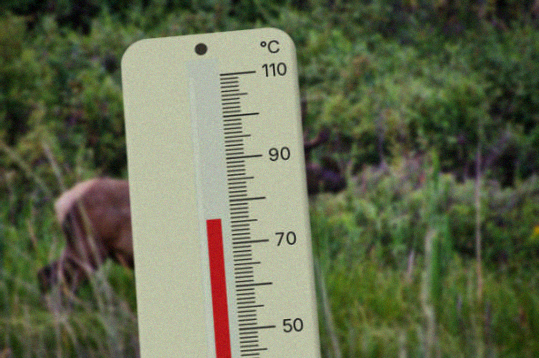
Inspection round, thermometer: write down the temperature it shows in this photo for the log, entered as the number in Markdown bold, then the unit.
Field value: **76** °C
